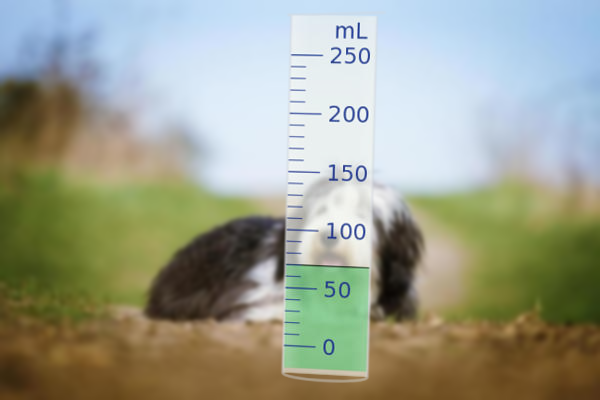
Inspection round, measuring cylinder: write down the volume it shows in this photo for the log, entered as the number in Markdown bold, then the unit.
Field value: **70** mL
